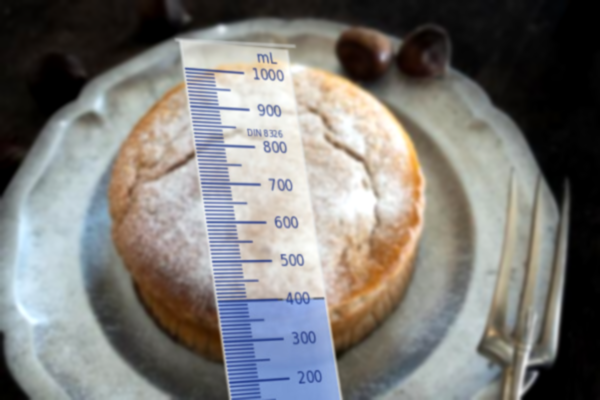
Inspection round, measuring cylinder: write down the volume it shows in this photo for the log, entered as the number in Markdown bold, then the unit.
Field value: **400** mL
